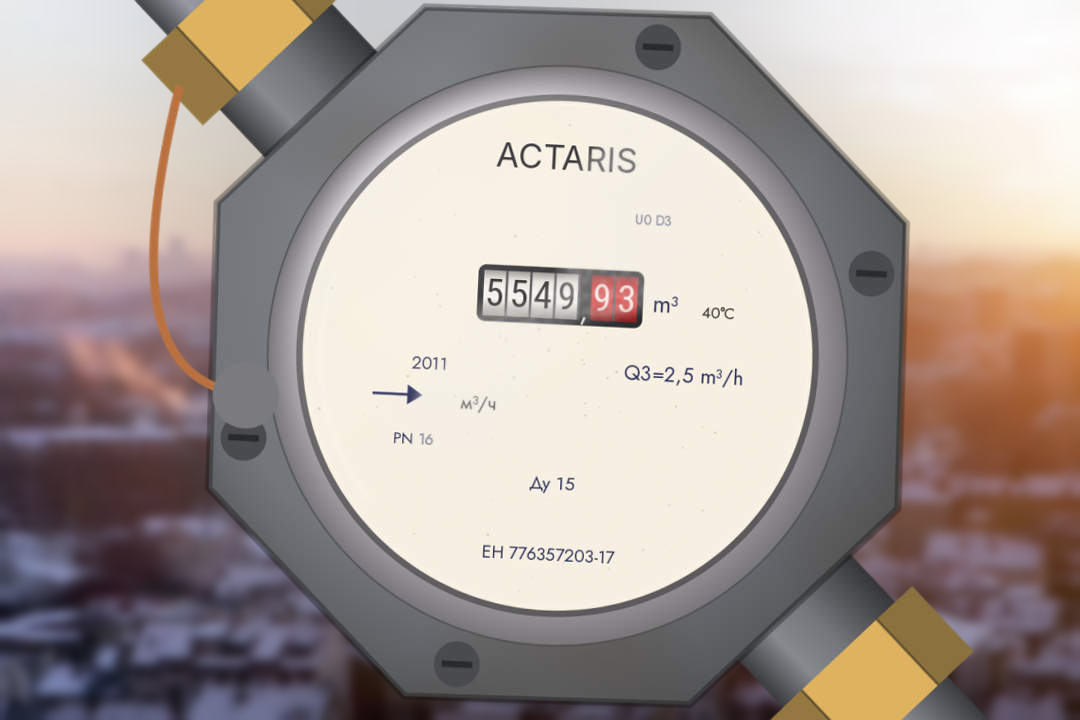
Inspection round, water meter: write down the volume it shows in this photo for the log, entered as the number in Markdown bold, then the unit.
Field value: **5549.93** m³
